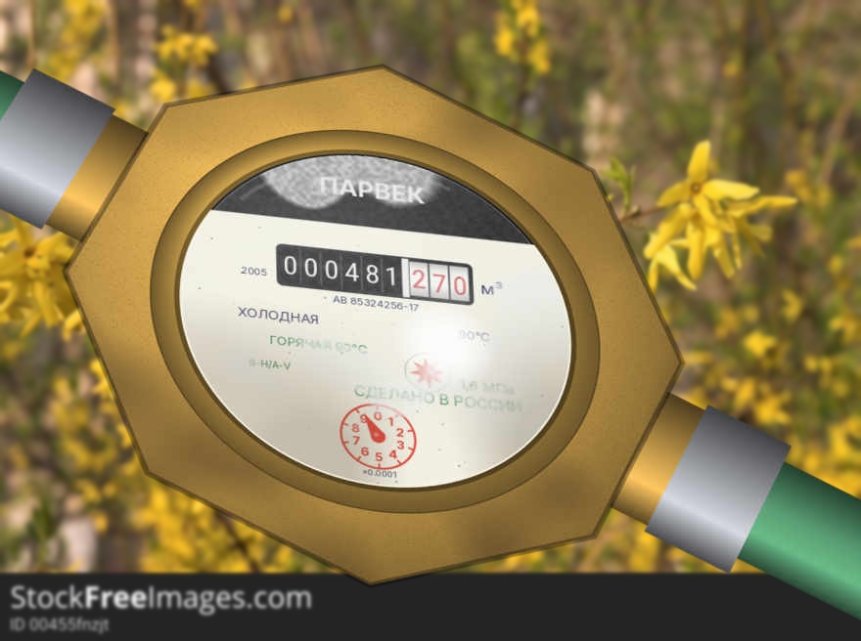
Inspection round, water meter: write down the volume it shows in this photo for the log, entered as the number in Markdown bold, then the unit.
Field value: **481.2699** m³
